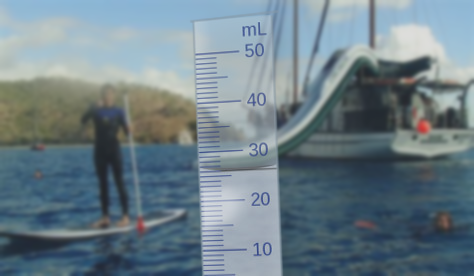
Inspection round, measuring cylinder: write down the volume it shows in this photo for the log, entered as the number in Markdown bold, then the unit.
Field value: **26** mL
